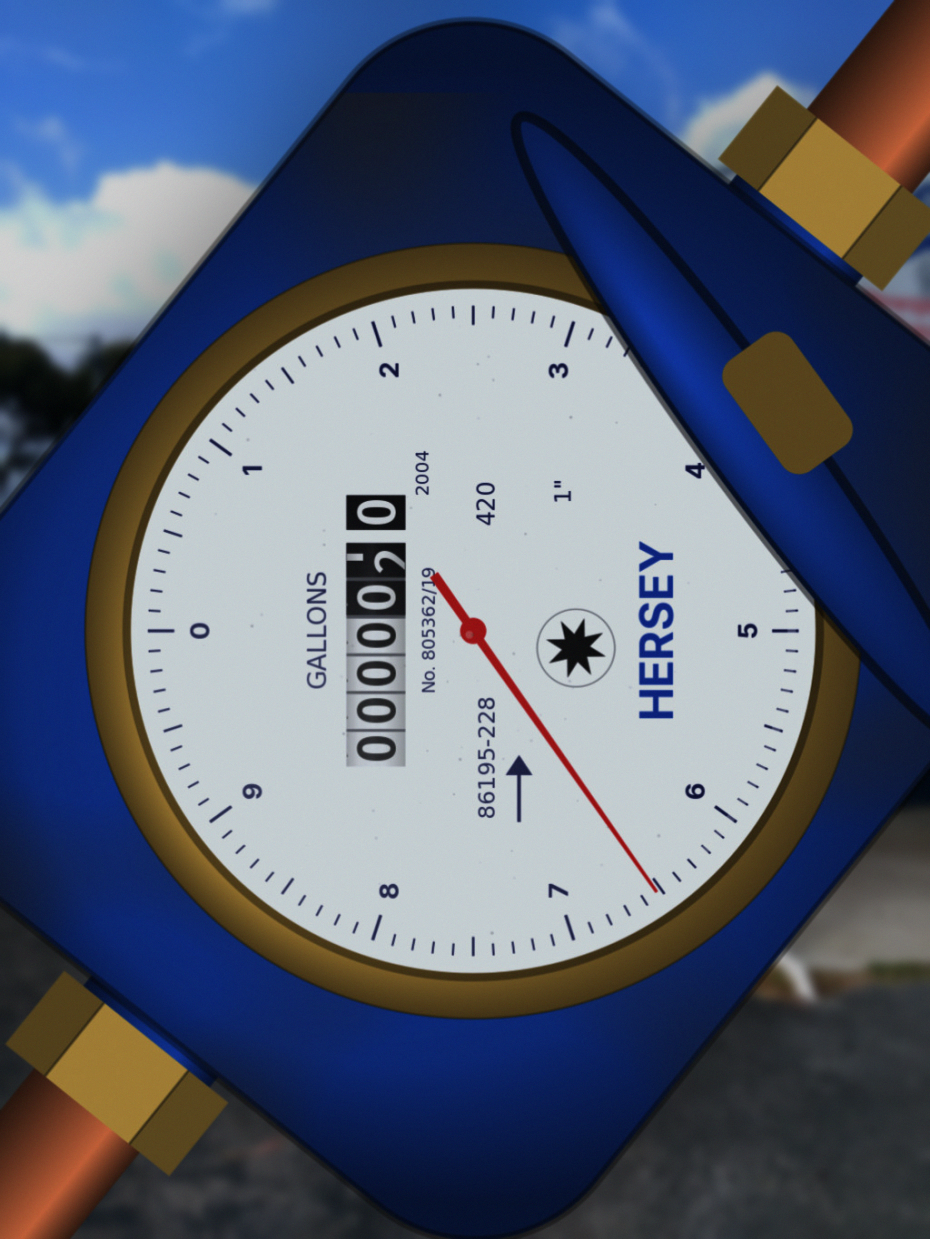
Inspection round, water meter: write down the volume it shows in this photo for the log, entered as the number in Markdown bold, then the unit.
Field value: **16.5** gal
